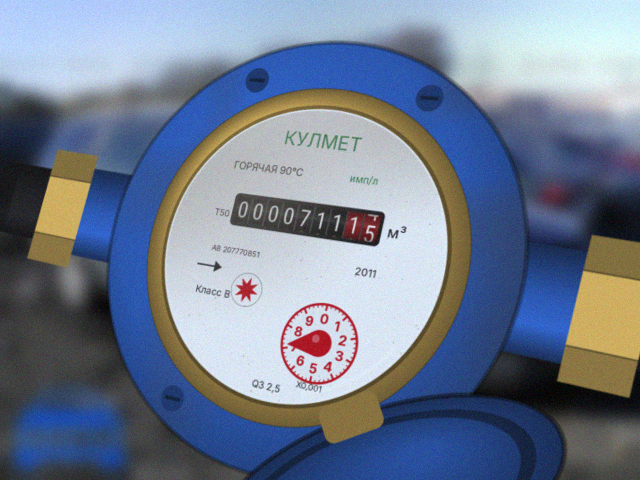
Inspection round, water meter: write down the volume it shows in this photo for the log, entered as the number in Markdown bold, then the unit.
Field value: **711.147** m³
